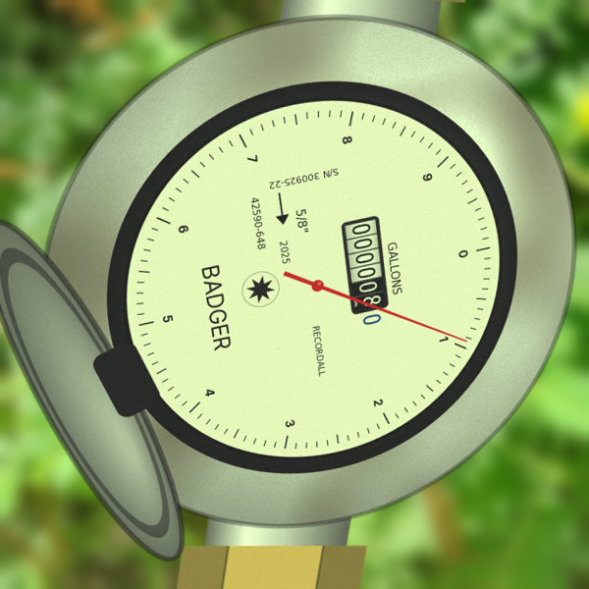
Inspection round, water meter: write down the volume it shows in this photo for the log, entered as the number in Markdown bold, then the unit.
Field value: **80.9** gal
